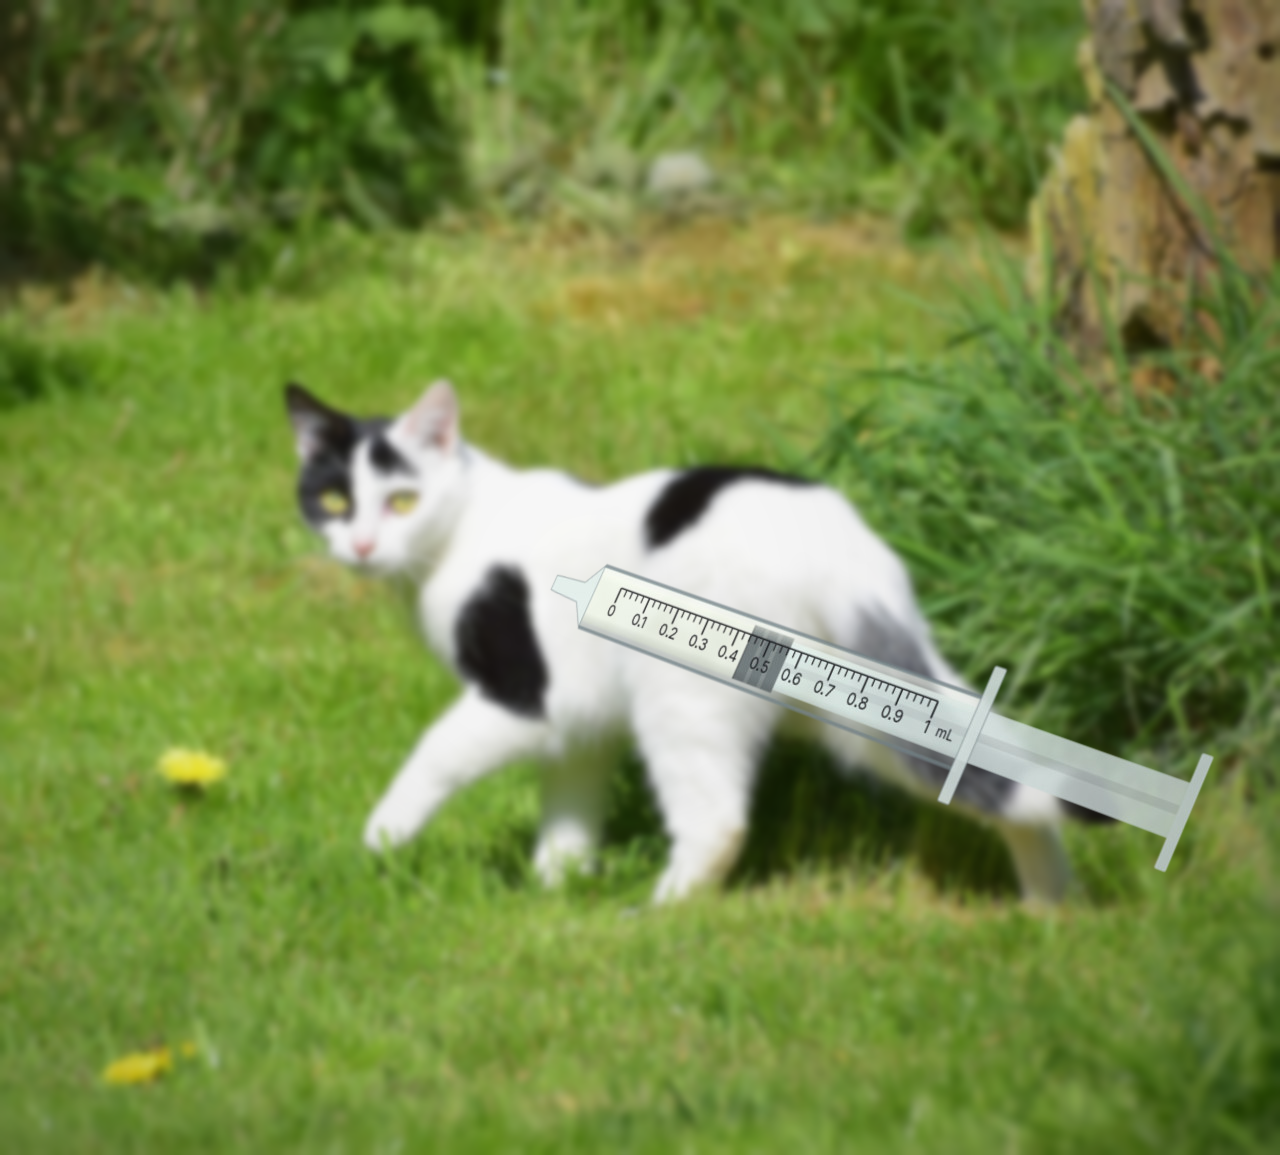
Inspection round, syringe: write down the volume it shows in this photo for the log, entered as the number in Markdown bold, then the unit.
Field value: **0.44** mL
